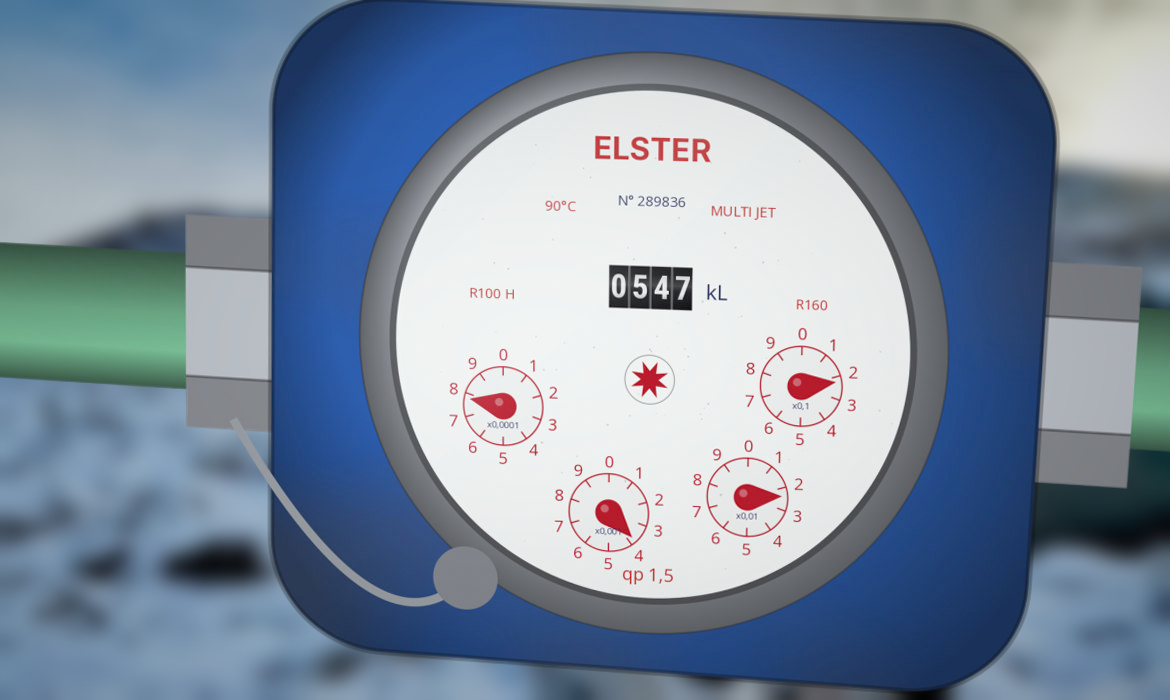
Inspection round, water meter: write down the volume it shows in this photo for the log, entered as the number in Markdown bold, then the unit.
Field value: **547.2237** kL
